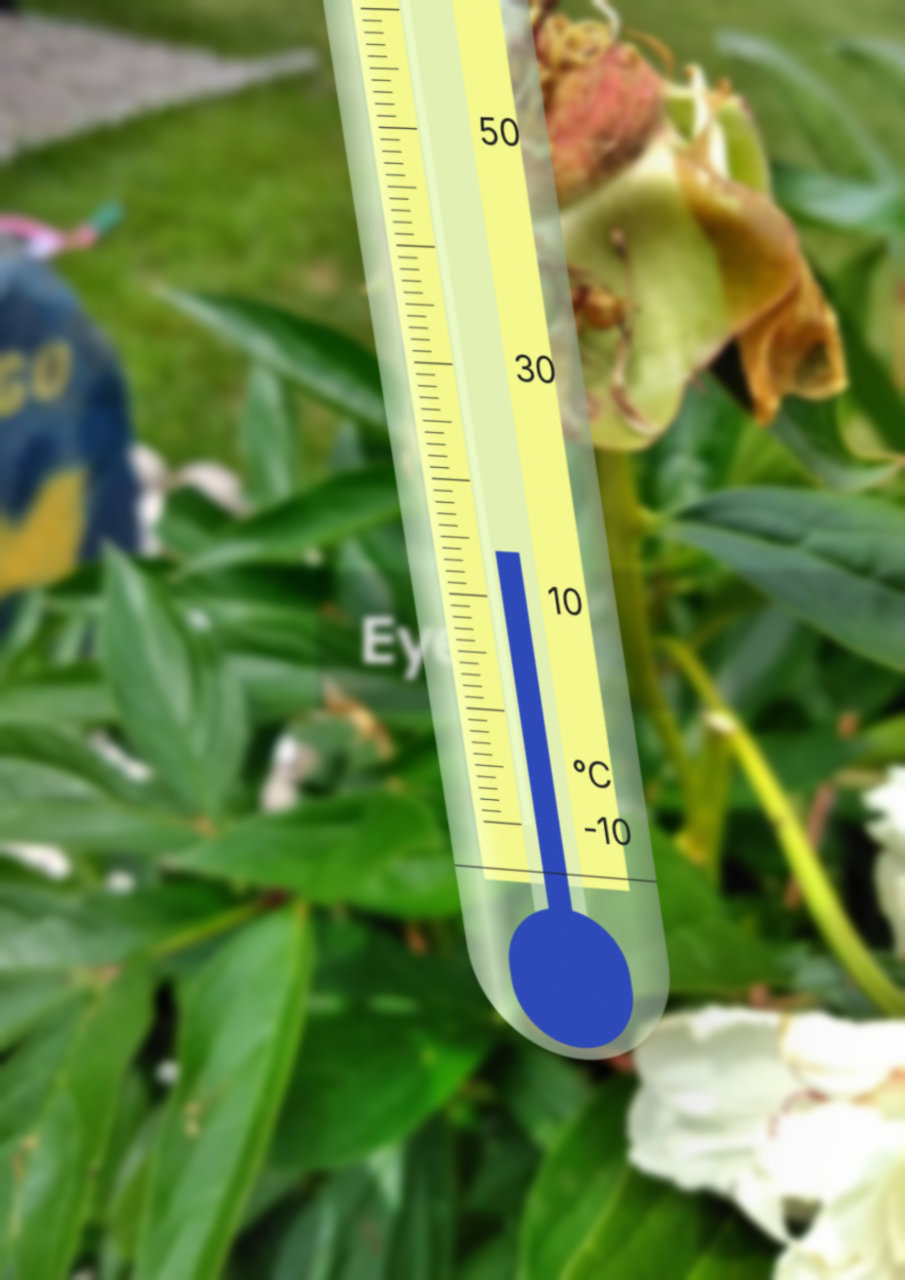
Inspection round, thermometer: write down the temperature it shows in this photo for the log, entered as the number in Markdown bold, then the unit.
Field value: **14** °C
